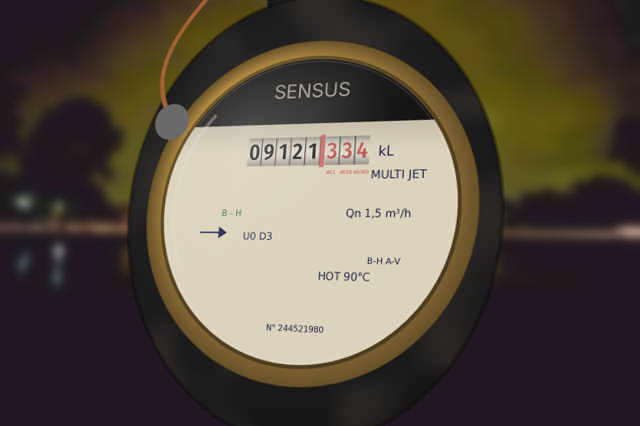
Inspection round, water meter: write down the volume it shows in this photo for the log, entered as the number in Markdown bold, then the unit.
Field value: **9121.334** kL
